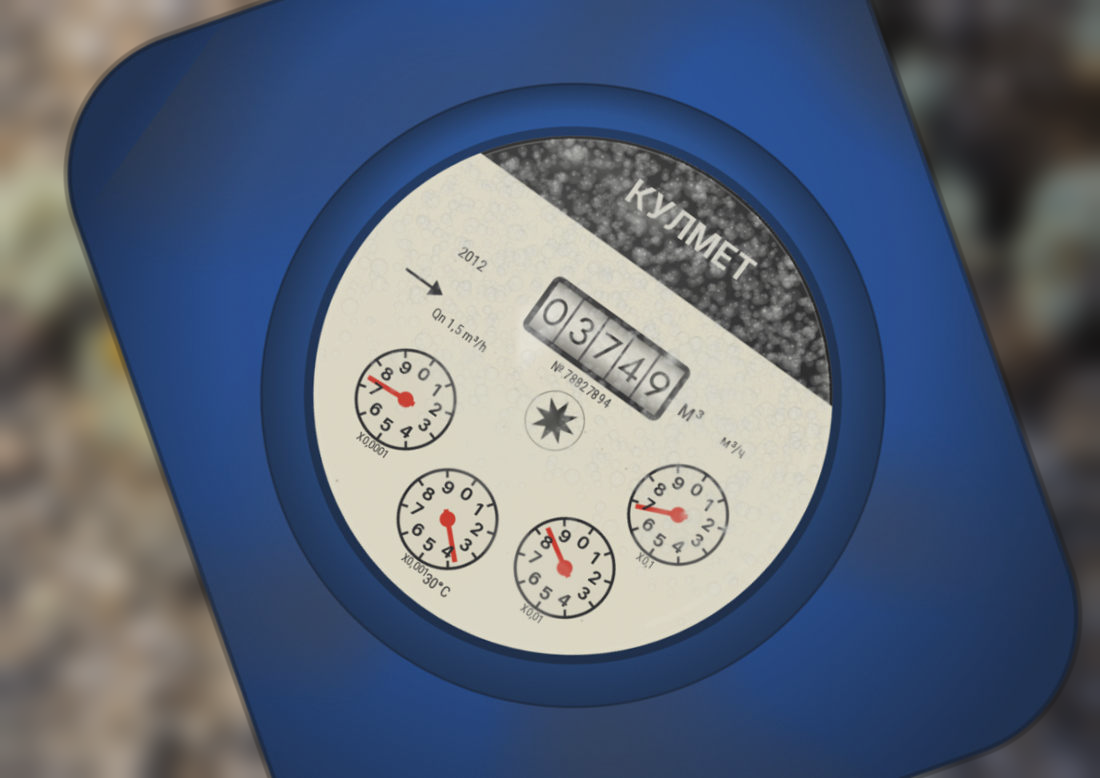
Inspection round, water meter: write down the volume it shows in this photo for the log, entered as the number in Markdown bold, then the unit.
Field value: **3749.6837** m³
